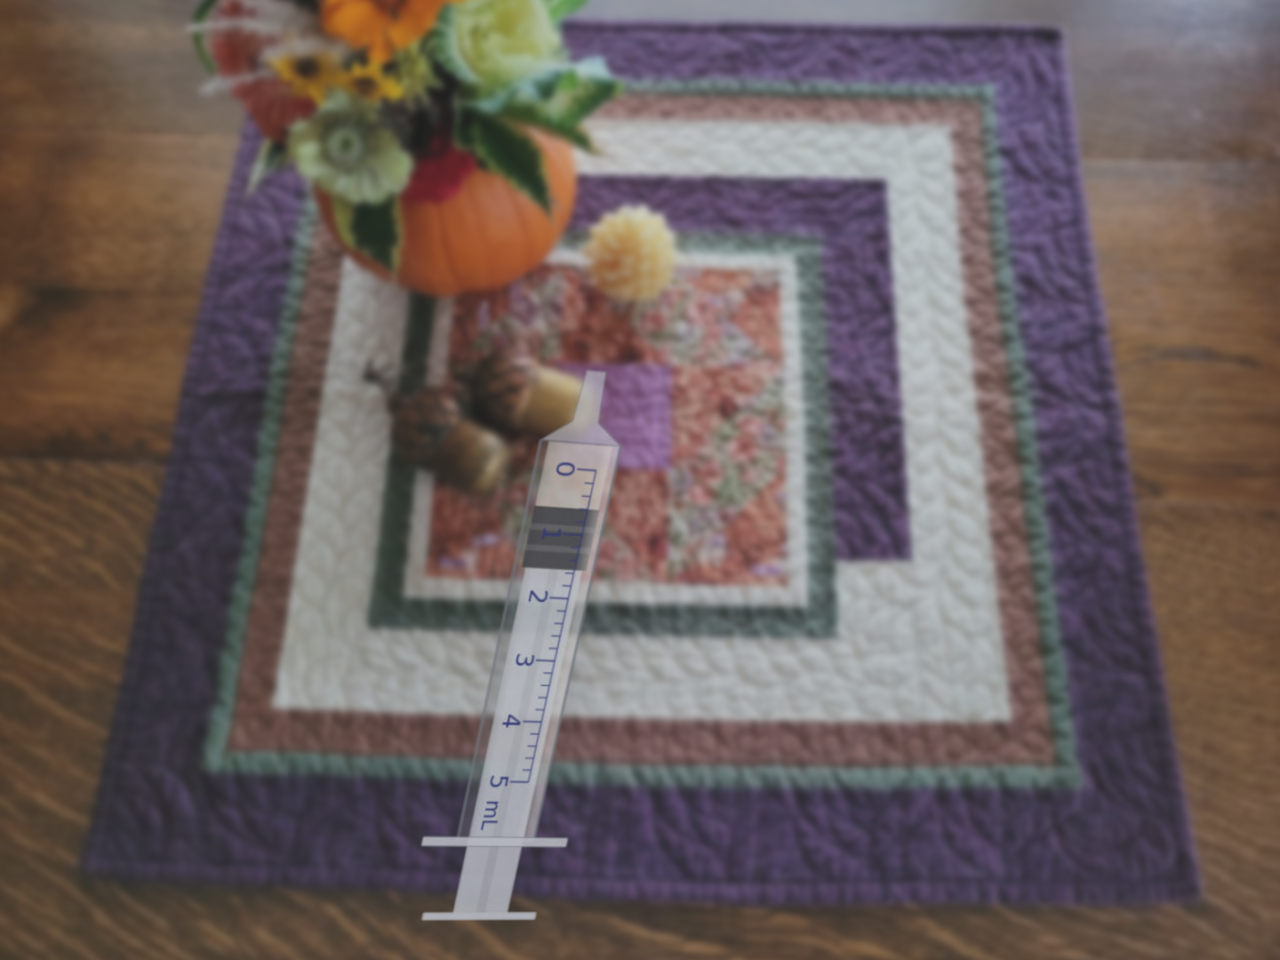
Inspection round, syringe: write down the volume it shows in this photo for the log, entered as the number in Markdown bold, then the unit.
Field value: **0.6** mL
